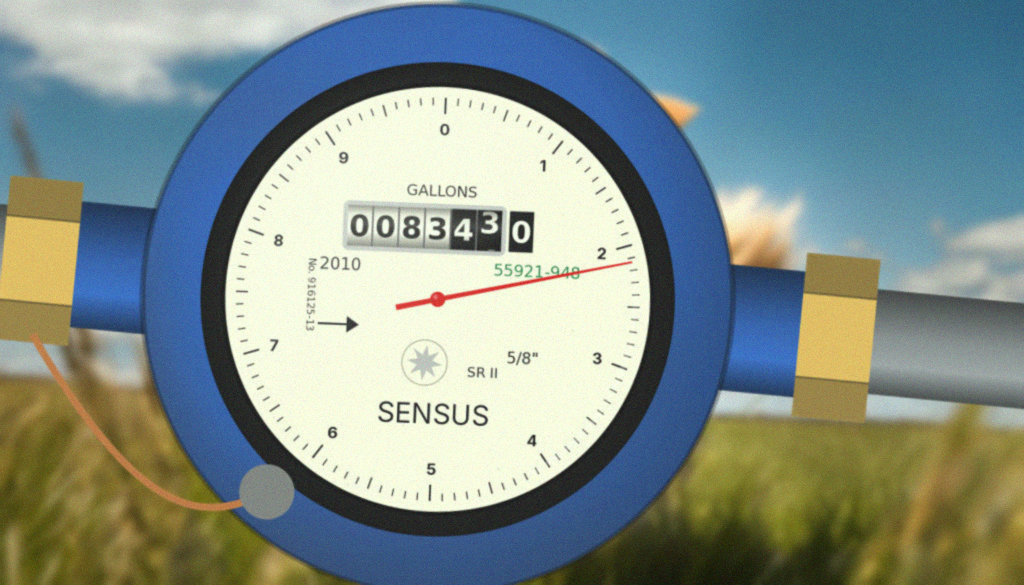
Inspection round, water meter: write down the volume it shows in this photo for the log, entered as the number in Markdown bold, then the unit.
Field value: **83432.1** gal
